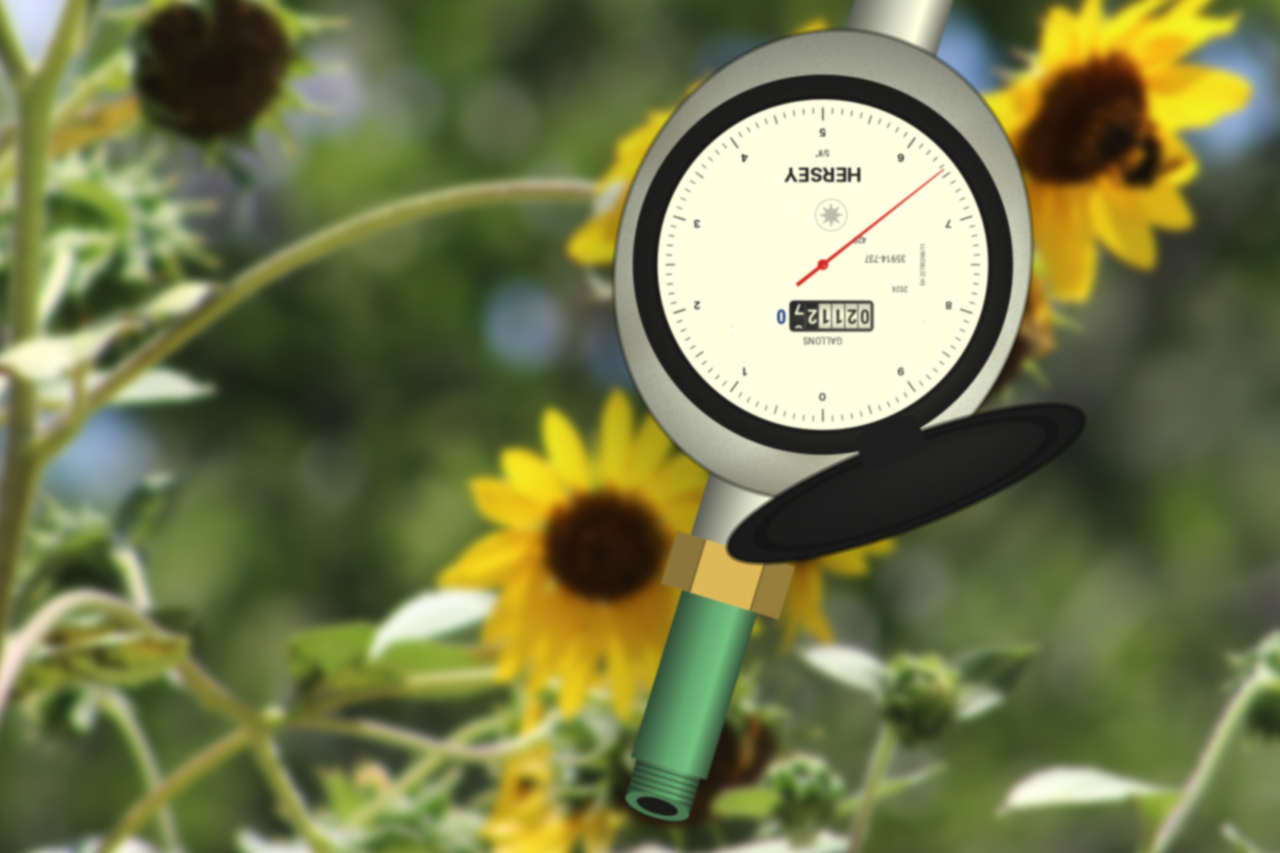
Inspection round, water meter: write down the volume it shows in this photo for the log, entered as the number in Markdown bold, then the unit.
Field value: **211266.4** gal
